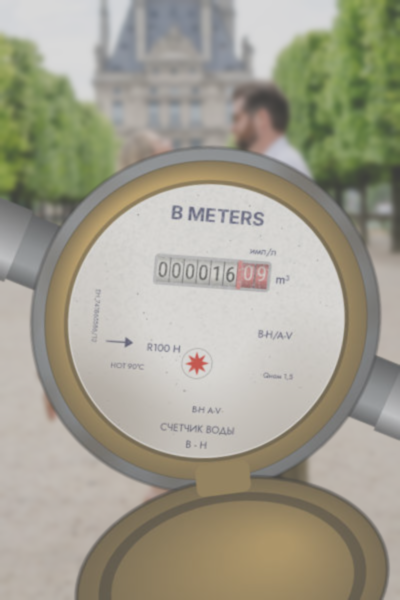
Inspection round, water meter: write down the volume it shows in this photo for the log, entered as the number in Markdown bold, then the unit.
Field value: **16.09** m³
